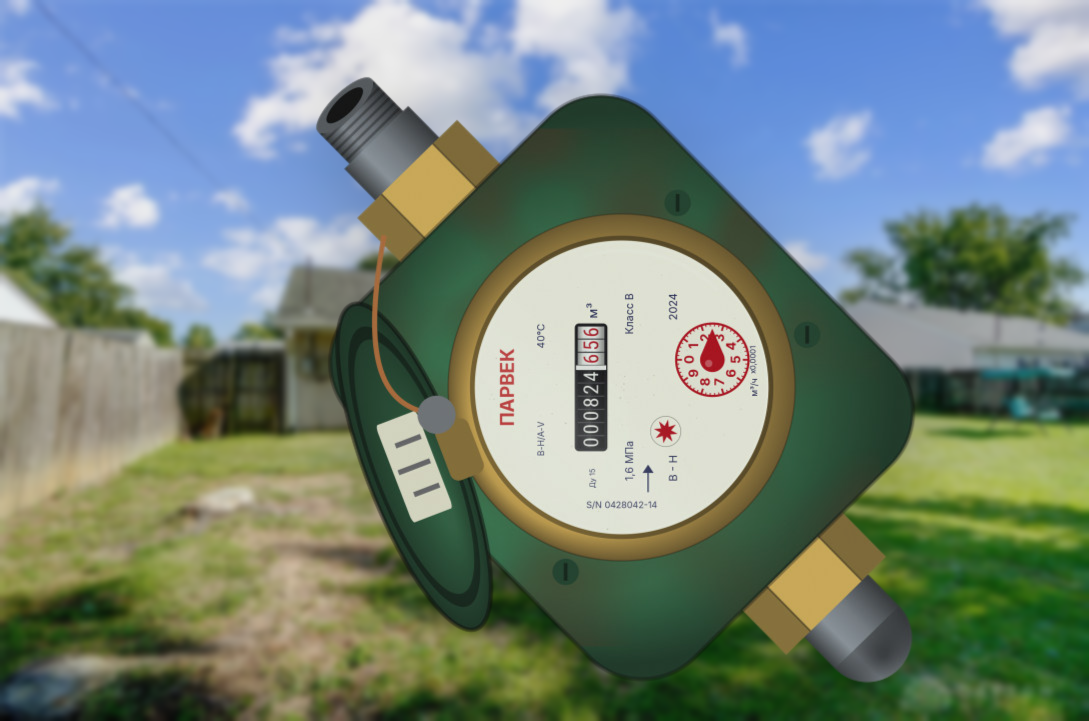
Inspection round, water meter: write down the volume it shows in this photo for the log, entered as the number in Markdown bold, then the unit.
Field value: **824.6562** m³
